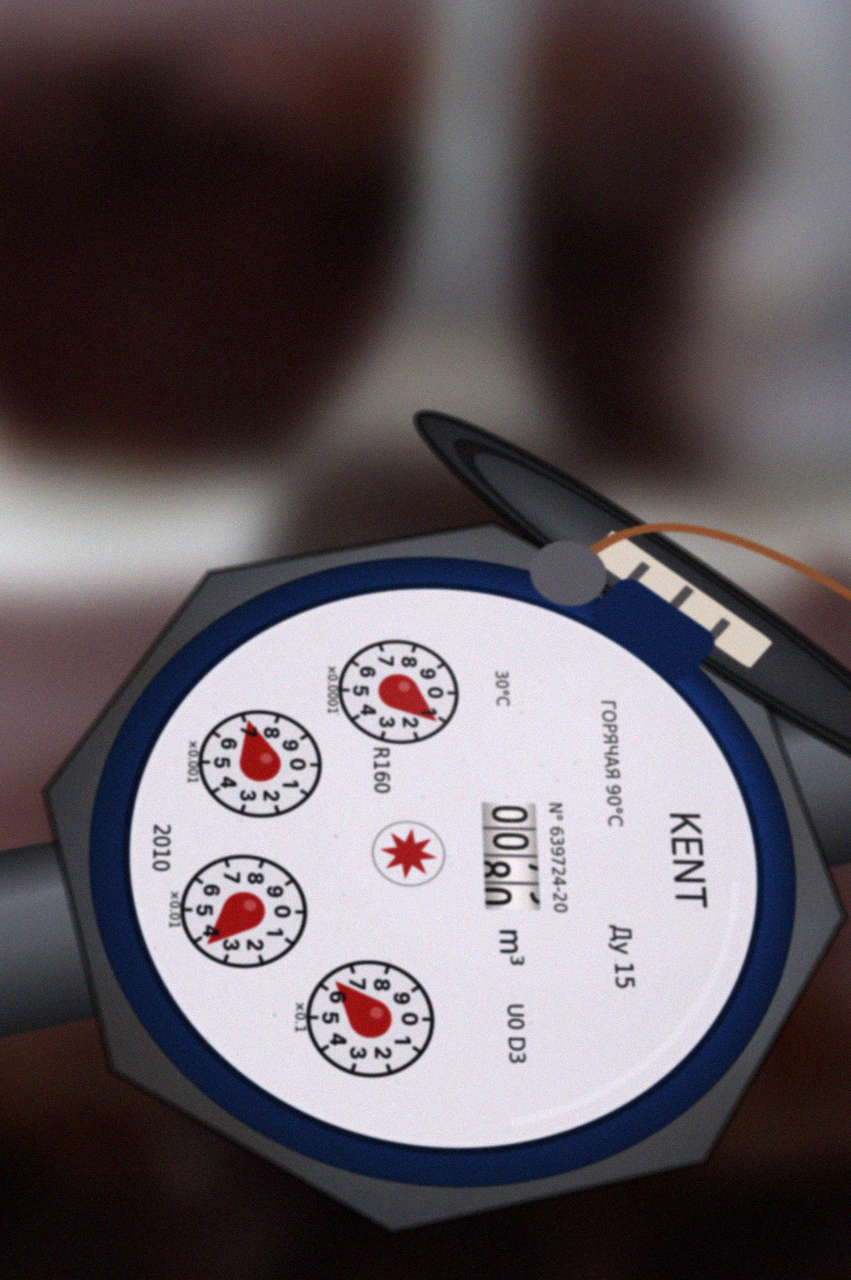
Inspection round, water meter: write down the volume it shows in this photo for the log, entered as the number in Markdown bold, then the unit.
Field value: **79.6371** m³
